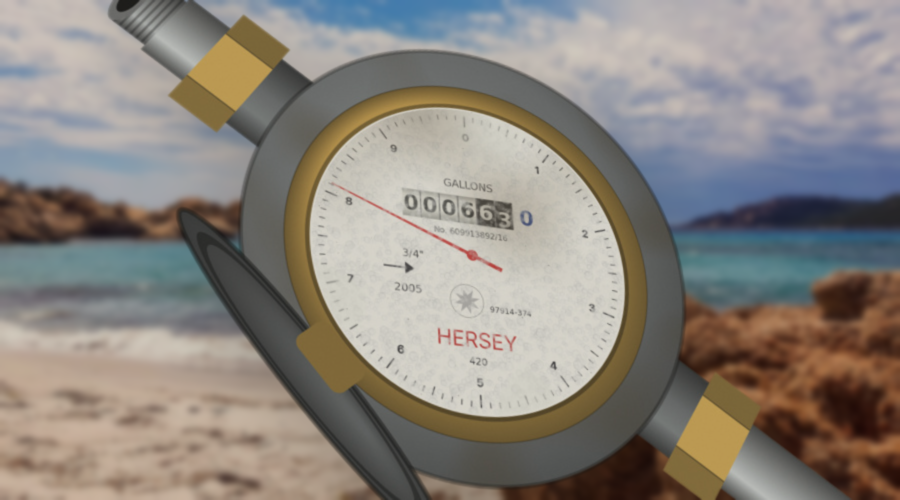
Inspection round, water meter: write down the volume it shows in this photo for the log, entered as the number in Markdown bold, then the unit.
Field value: **6628.1** gal
